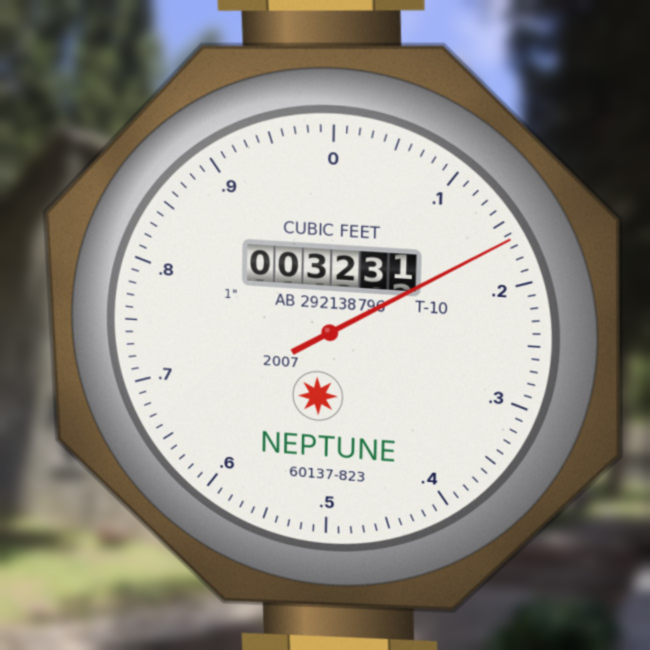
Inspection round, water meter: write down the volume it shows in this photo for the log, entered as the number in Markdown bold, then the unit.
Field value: **3231.16** ft³
